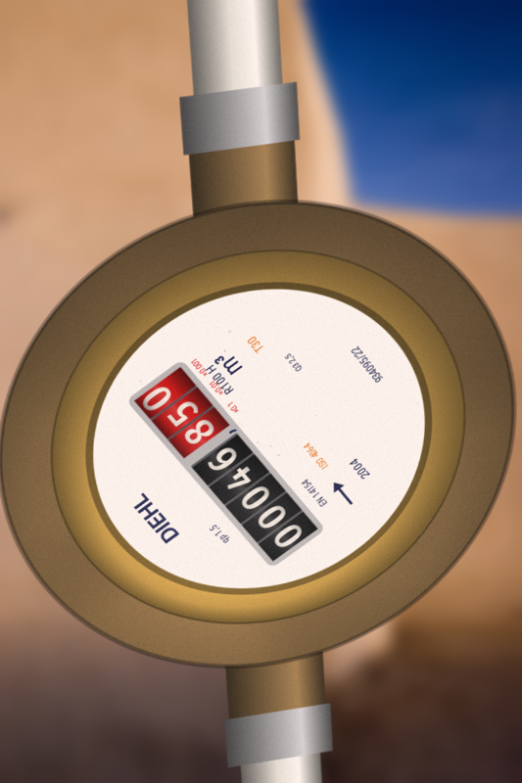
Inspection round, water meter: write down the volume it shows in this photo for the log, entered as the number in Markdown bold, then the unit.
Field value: **46.850** m³
